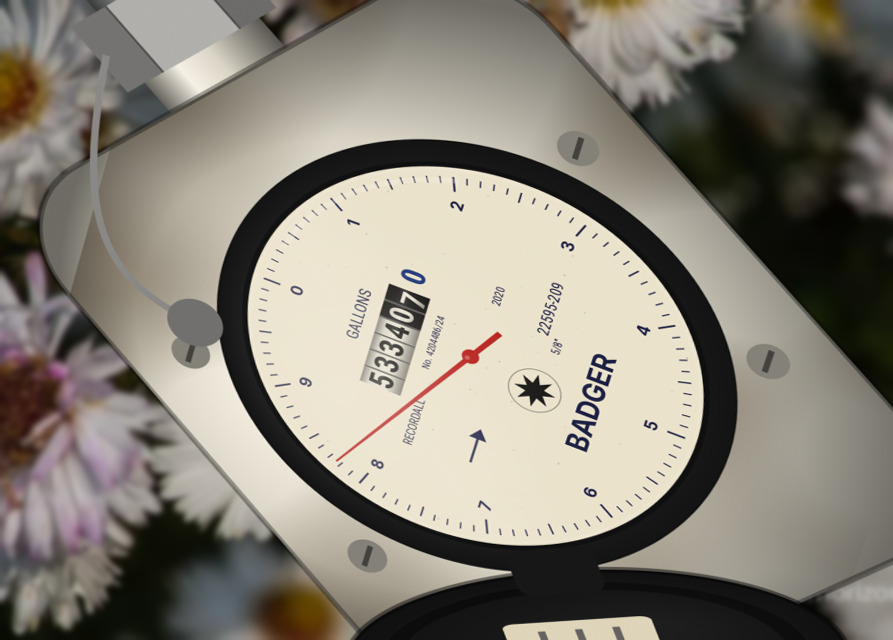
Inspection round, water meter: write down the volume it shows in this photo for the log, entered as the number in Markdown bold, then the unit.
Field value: **5334068.2** gal
